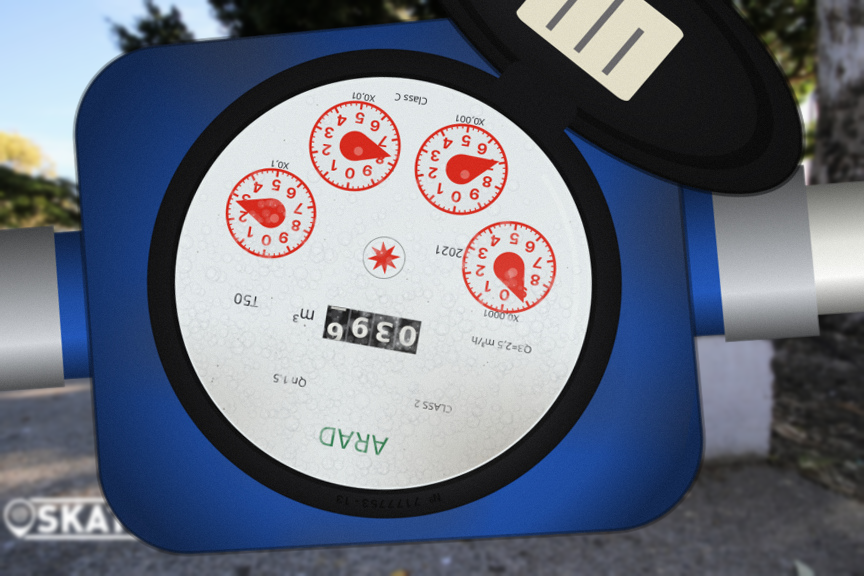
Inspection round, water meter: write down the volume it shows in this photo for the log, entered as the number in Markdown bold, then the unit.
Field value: **396.2769** m³
